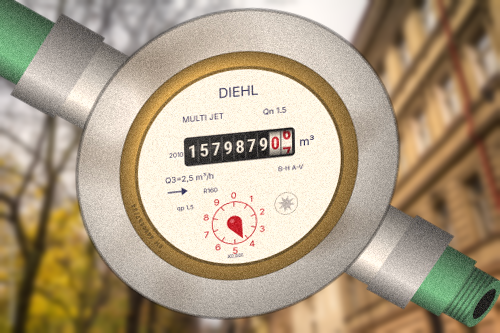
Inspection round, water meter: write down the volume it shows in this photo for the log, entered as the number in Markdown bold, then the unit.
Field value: **1579879.064** m³
